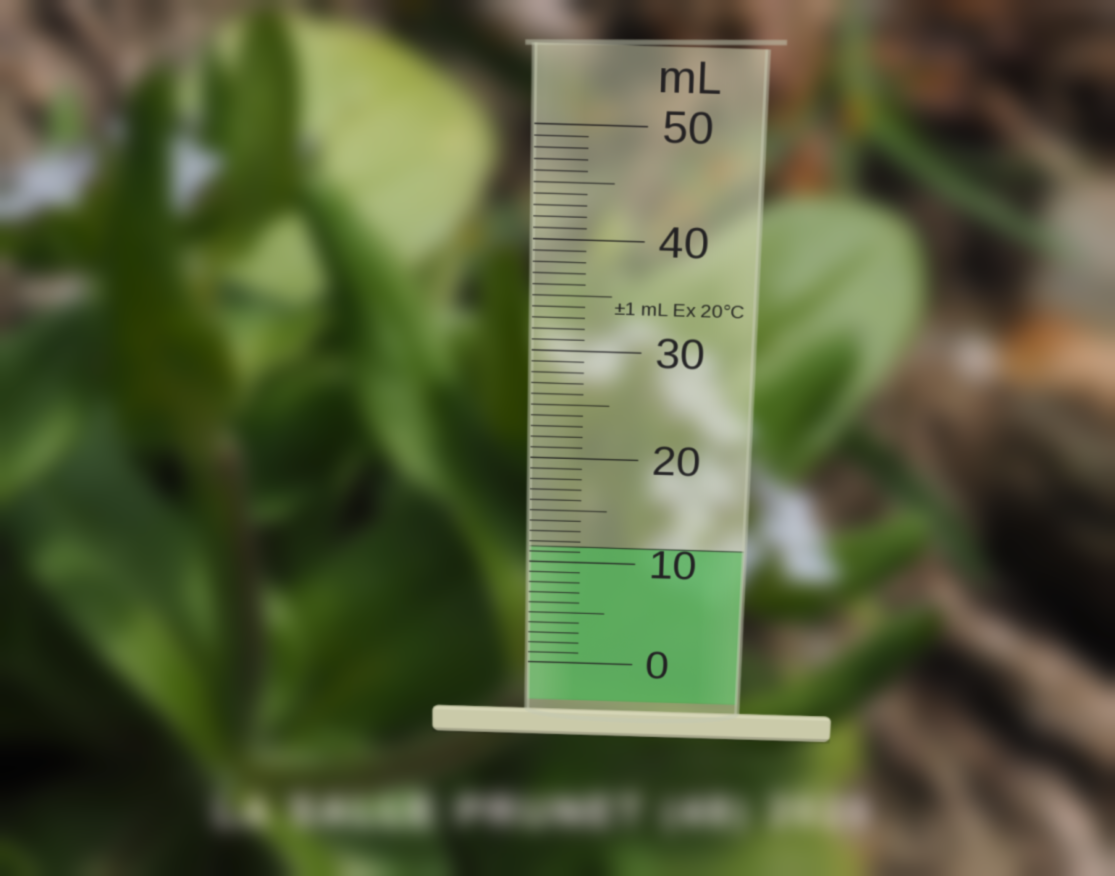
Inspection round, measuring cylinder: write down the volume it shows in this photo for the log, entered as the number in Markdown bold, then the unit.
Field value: **11.5** mL
